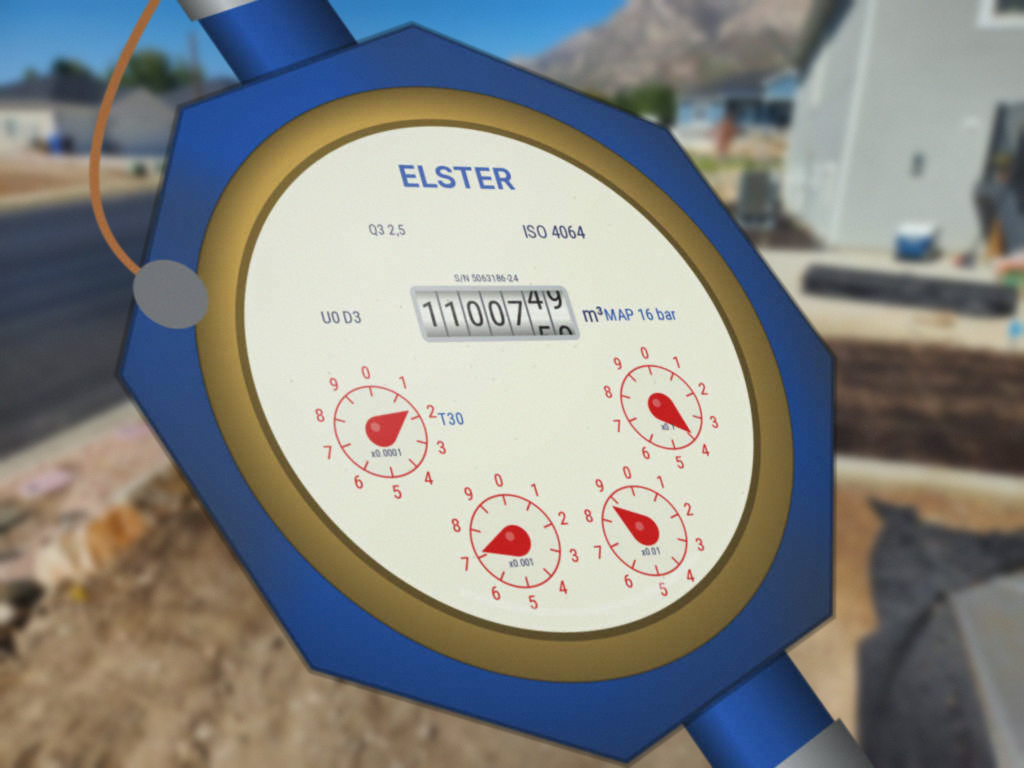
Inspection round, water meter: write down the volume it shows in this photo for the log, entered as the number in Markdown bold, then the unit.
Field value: **1100749.3871** m³
